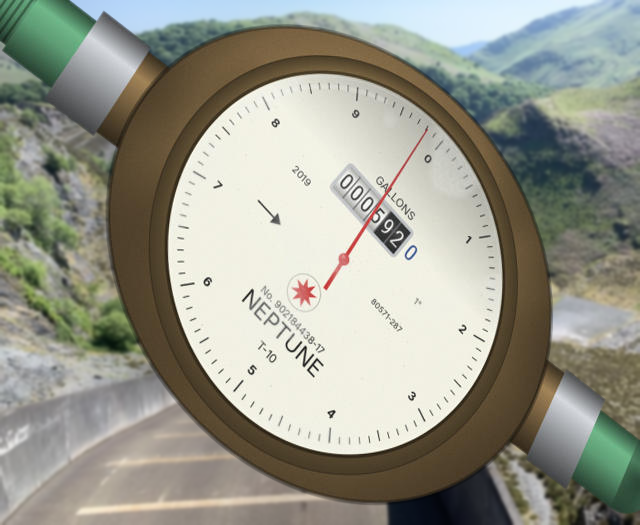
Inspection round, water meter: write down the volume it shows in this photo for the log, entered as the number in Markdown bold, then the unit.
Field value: **5919.8** gal
